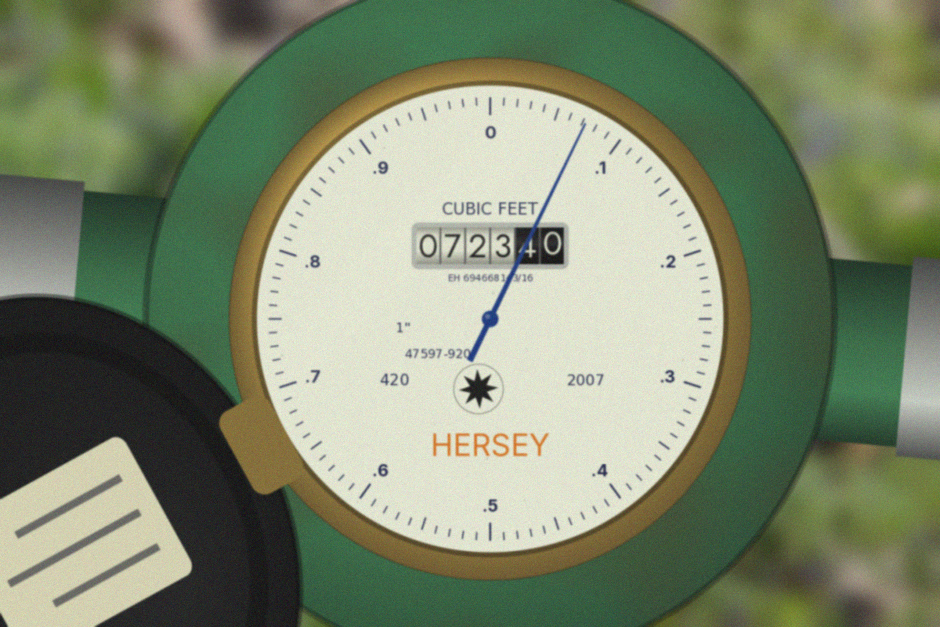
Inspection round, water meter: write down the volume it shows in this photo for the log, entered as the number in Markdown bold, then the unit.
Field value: **72340.07** ft³
